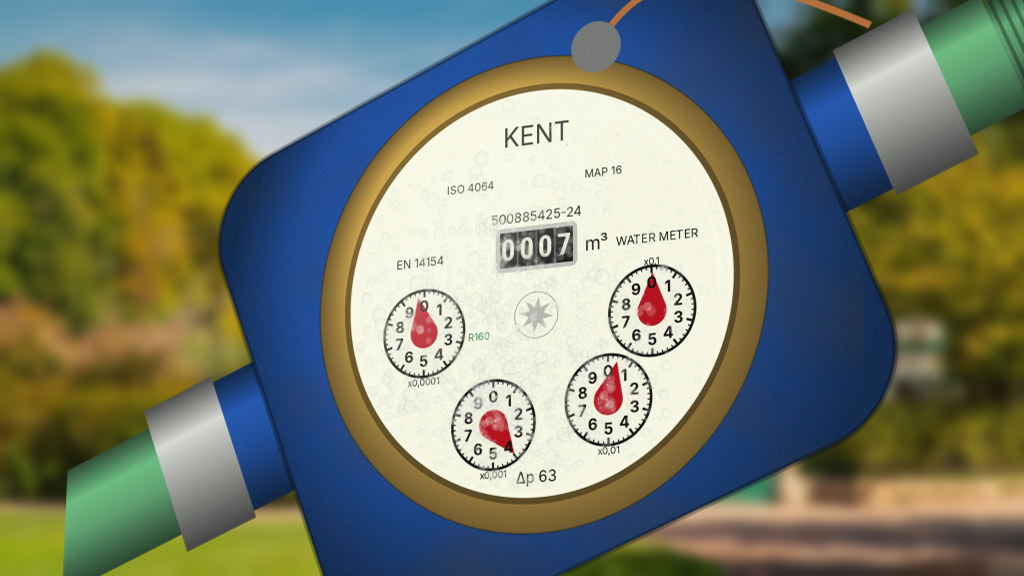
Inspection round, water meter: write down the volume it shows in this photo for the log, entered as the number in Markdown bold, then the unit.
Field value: **7.0039** m³
